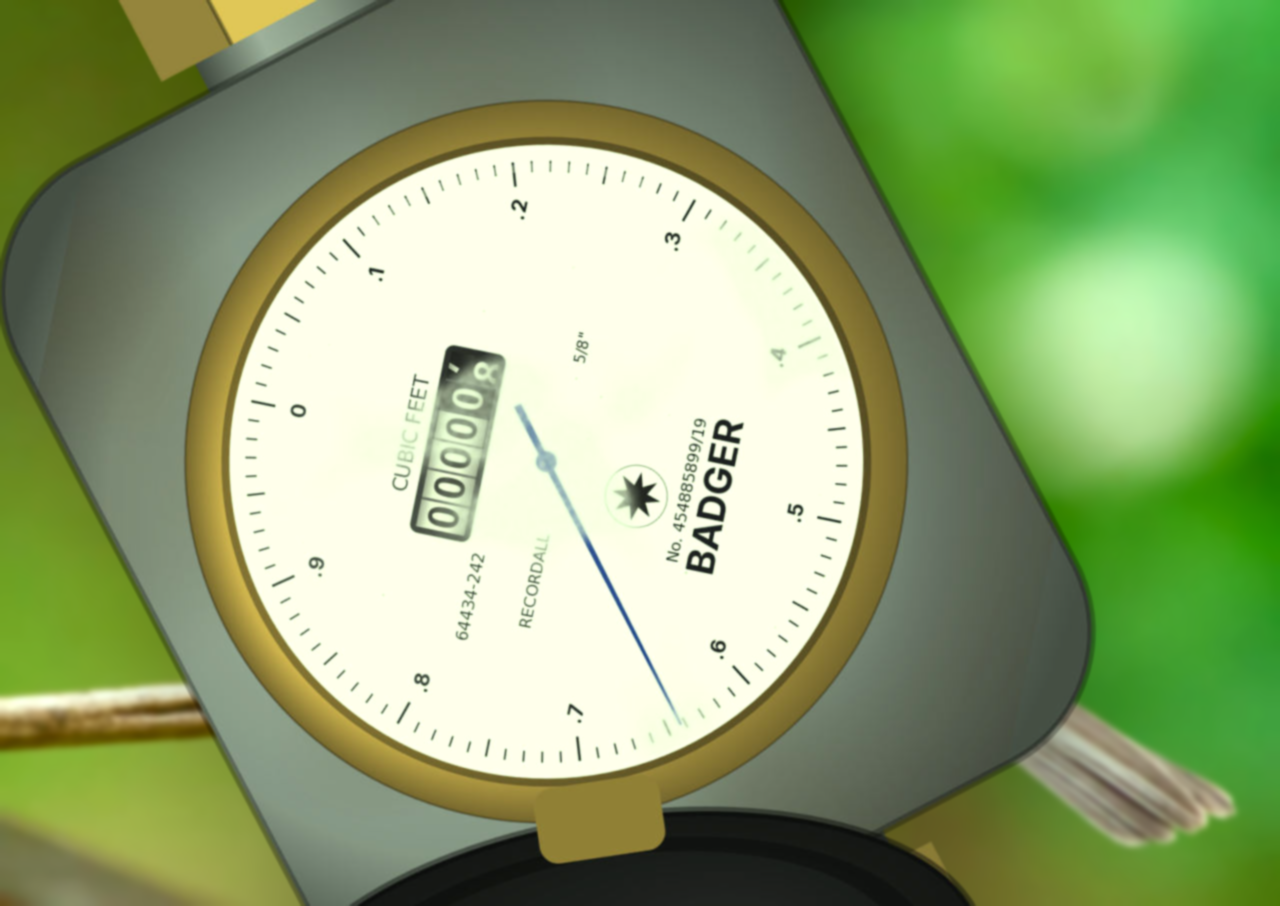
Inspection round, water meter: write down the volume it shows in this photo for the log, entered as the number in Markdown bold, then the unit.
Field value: **7.64** ft³
